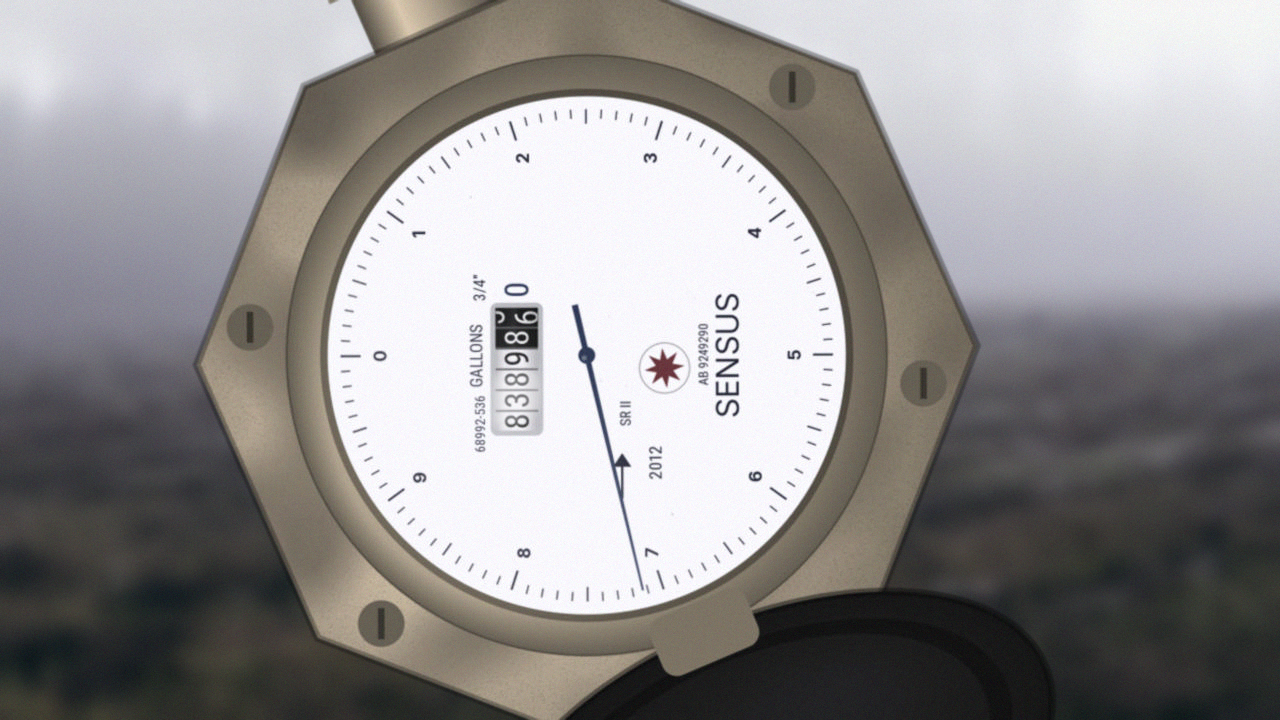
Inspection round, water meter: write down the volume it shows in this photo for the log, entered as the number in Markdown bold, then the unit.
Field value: **8389857.1** gal
